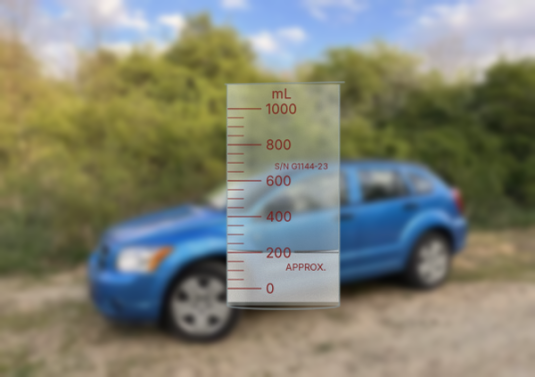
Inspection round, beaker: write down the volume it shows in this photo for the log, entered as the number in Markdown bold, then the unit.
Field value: **200** mL
